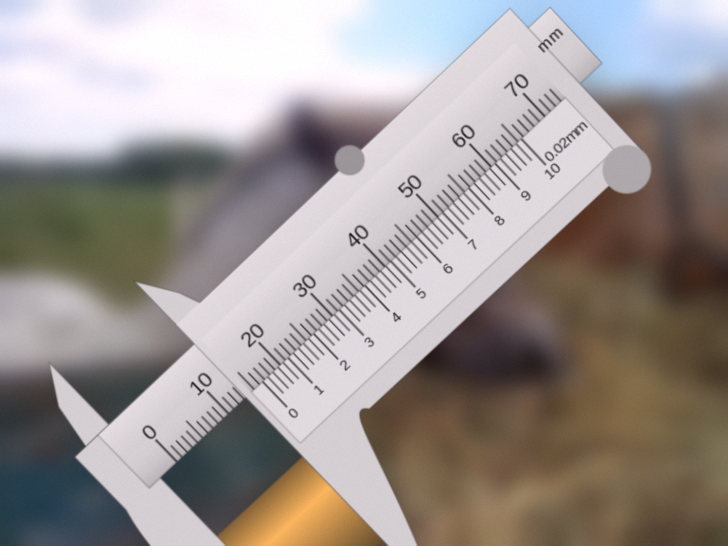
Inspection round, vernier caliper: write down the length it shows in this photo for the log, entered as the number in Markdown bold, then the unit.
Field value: **16.6** mm
